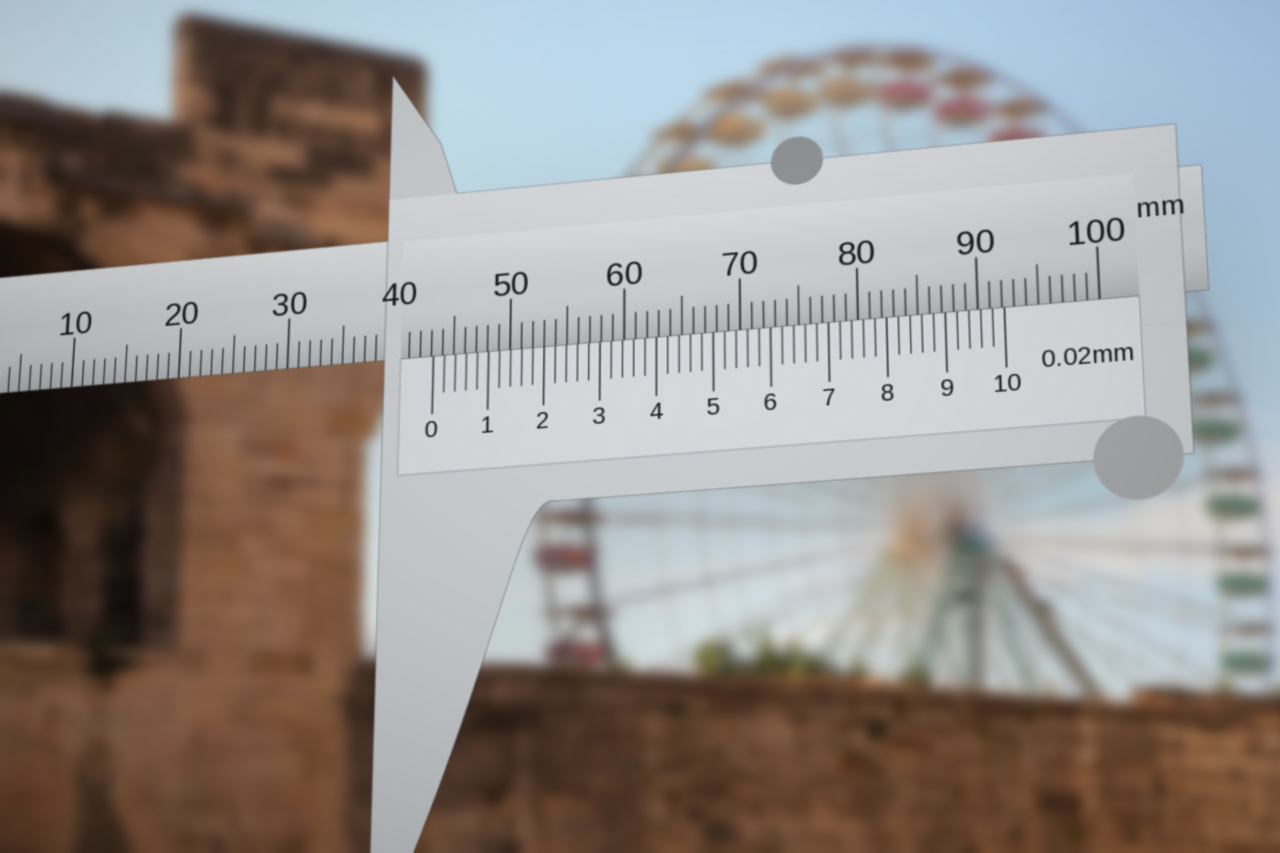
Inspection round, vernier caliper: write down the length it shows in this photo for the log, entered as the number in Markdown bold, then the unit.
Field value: **43.2** mm
